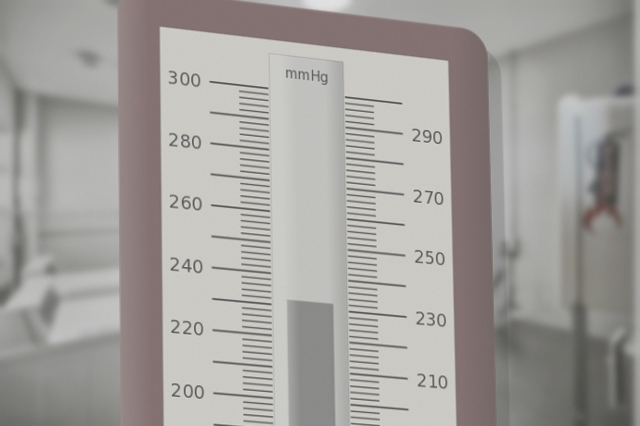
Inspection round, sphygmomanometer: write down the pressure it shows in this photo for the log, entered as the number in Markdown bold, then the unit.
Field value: **232** mmHg
